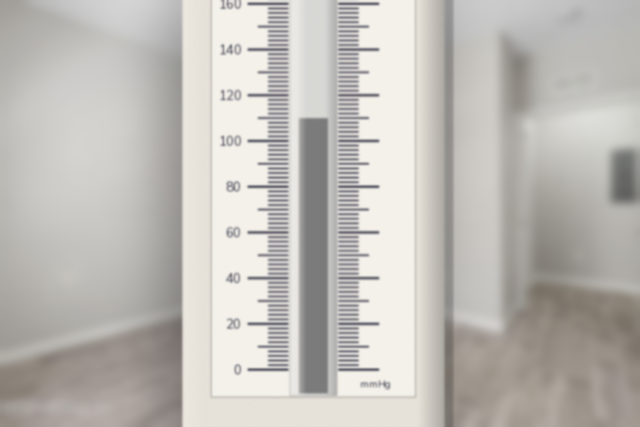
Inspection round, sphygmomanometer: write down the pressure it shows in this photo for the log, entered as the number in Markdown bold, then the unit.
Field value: **110** mmHg
